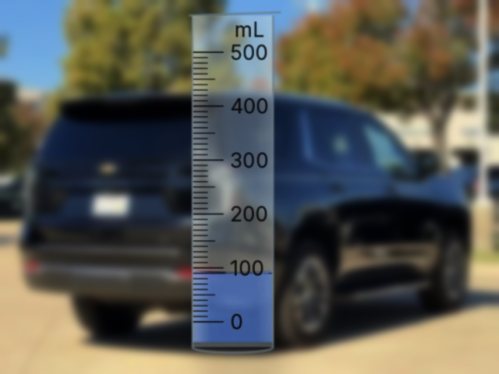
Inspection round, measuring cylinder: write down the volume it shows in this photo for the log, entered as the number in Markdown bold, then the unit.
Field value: **90** mL
